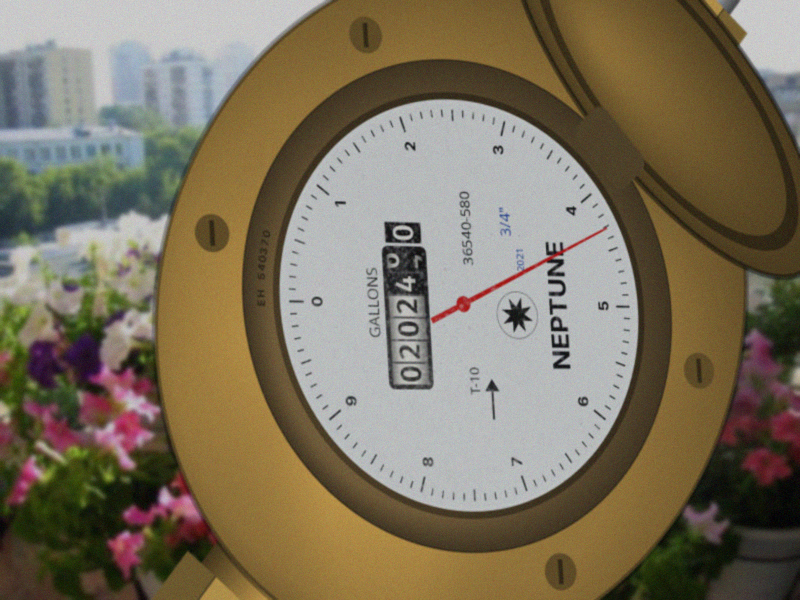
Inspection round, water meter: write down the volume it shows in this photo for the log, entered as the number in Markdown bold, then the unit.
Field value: **202464.3** gal
